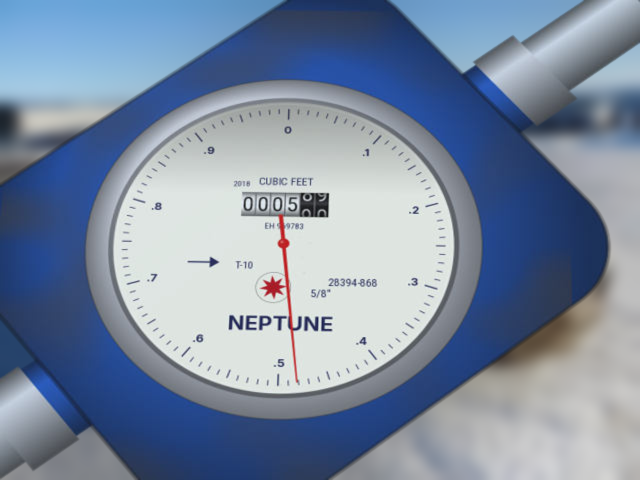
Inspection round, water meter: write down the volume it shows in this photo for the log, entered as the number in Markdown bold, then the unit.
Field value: **589.48** ft³
